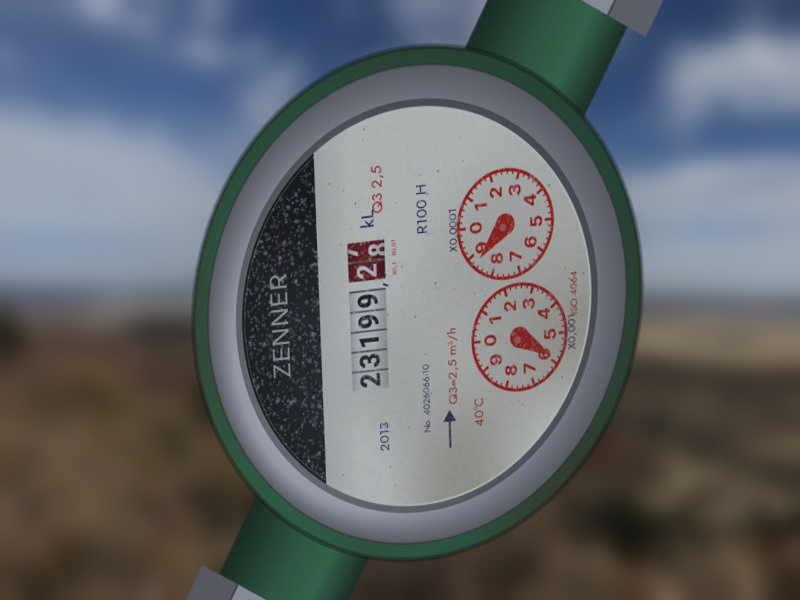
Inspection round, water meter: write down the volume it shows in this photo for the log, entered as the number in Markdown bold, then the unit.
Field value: **23199.2758** kL
